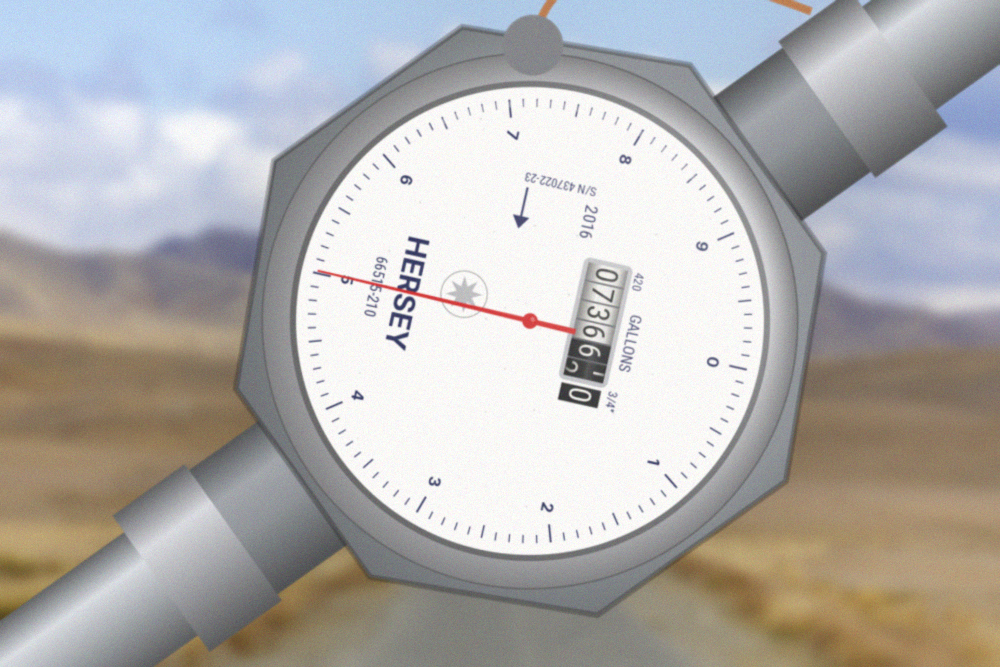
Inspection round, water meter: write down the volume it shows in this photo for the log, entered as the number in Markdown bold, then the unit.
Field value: **736615.0** gal
